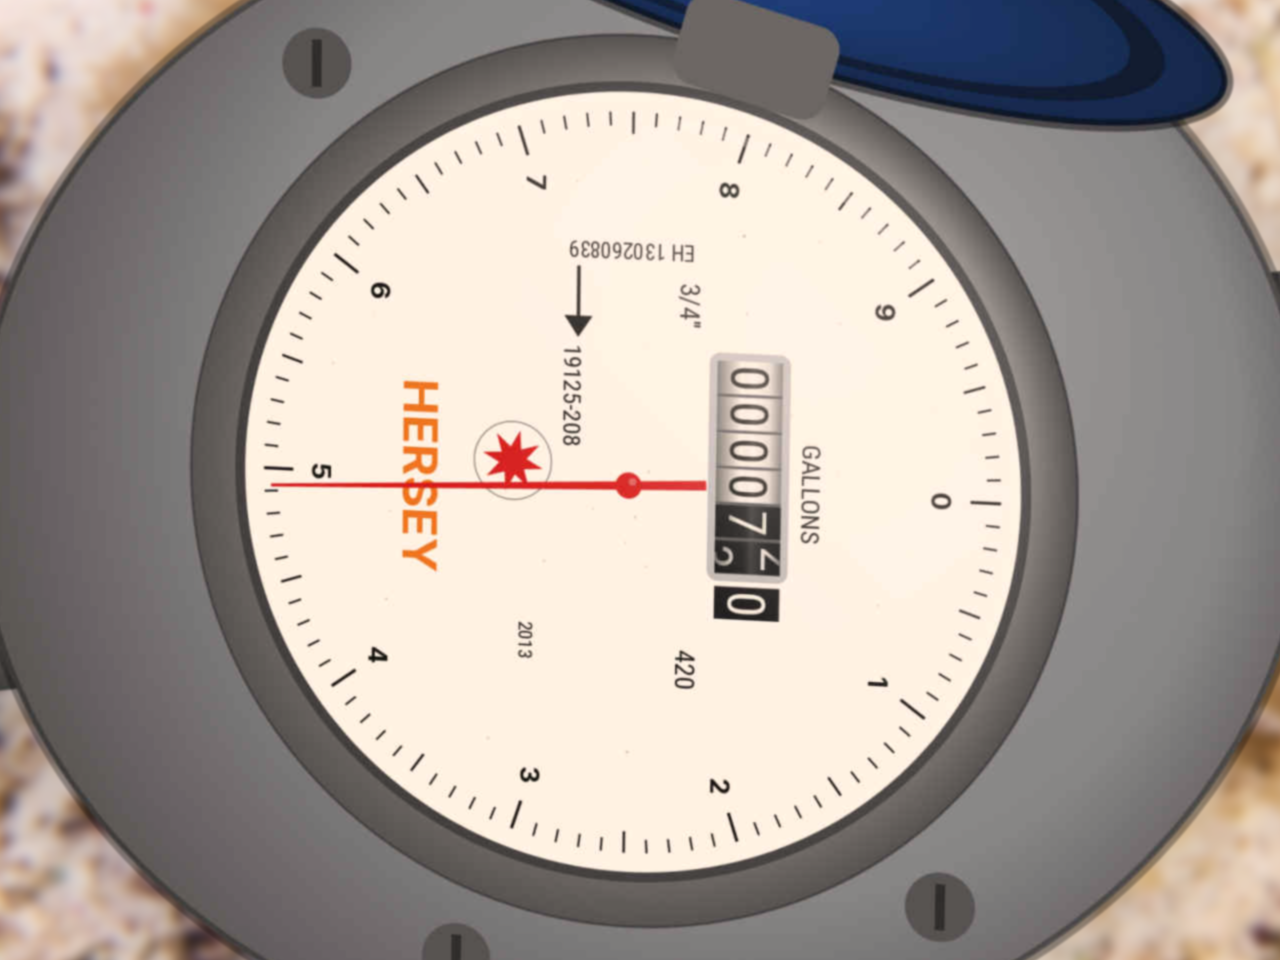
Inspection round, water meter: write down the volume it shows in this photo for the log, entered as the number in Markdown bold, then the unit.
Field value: **724.9** gal
